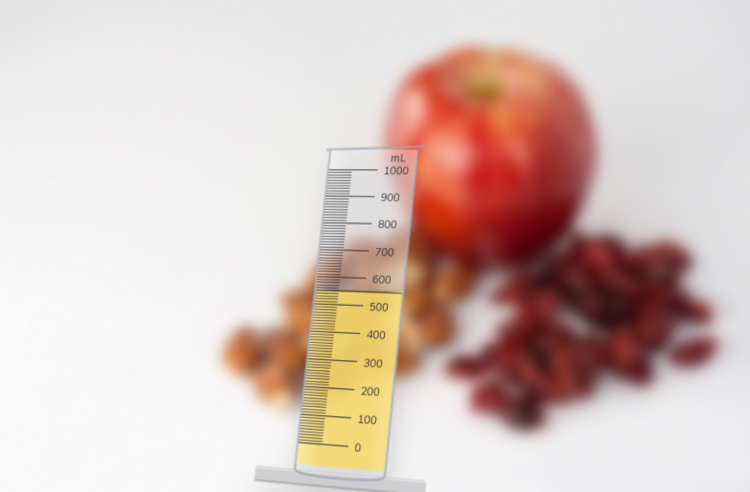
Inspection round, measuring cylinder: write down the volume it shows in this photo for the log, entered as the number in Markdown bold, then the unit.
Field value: **550** mL
